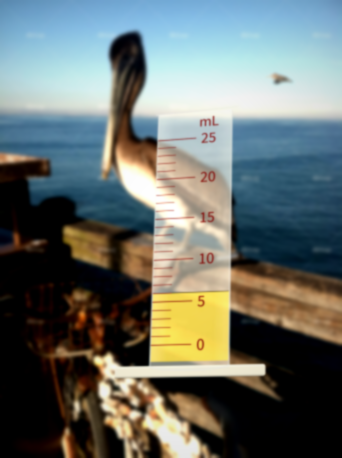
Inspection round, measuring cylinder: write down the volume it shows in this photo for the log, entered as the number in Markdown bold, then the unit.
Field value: **6** mL
